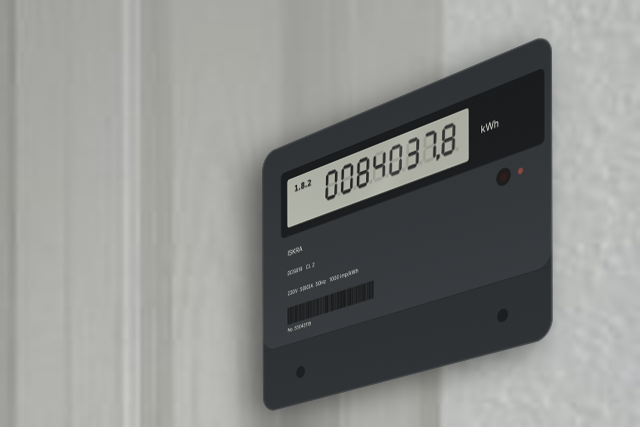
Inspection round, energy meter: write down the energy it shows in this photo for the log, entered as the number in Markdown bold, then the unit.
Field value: **84037.8** kWh
